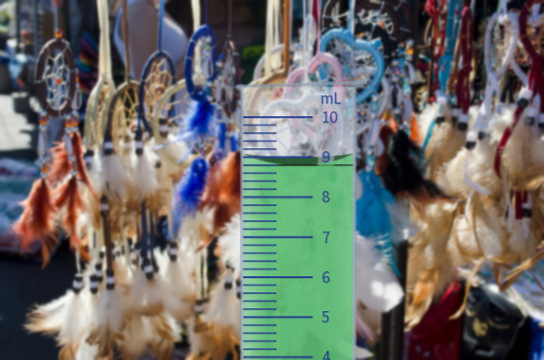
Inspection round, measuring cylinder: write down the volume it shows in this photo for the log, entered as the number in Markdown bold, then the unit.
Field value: **8.8** mL
